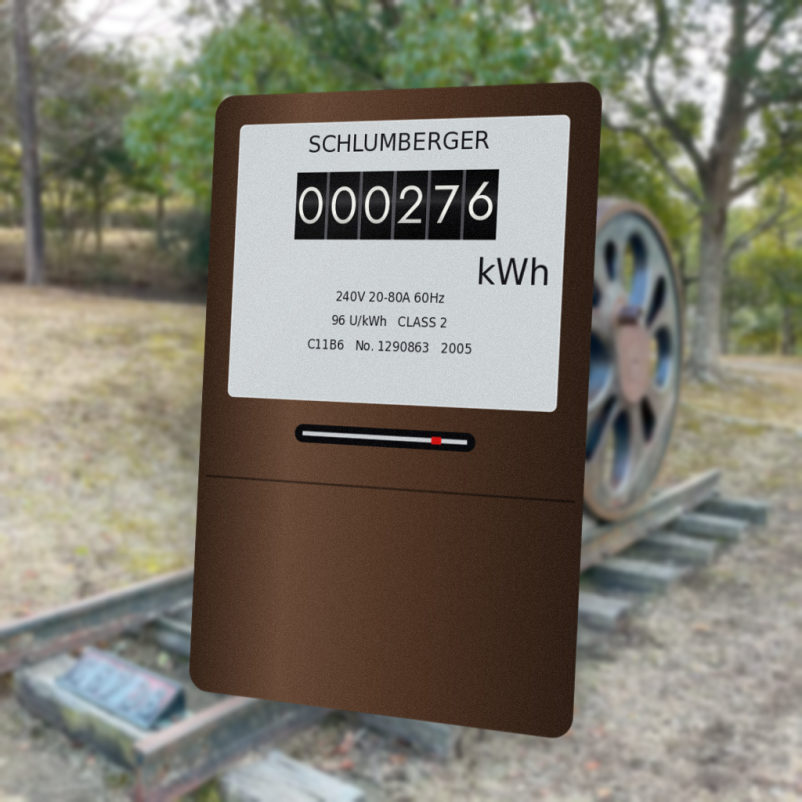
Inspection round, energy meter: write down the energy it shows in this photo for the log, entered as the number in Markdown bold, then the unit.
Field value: **276** kWh
